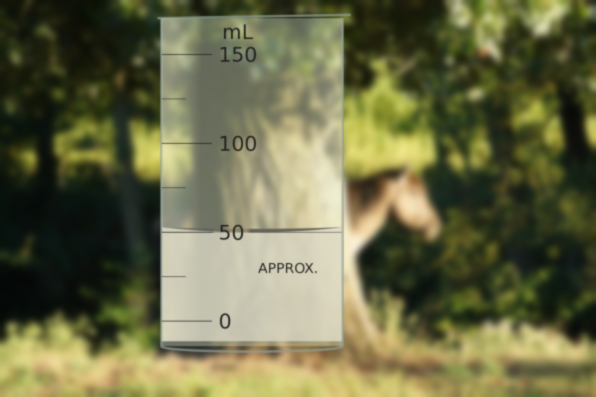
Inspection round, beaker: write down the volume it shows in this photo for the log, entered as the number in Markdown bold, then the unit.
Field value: **50** mL
